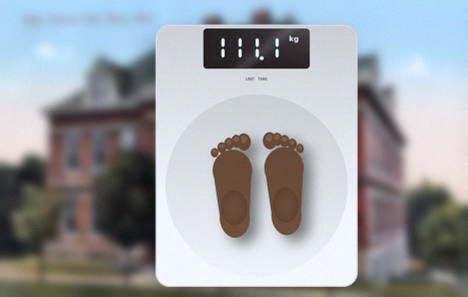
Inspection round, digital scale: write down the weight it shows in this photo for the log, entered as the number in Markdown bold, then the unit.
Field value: **111.1** kg
